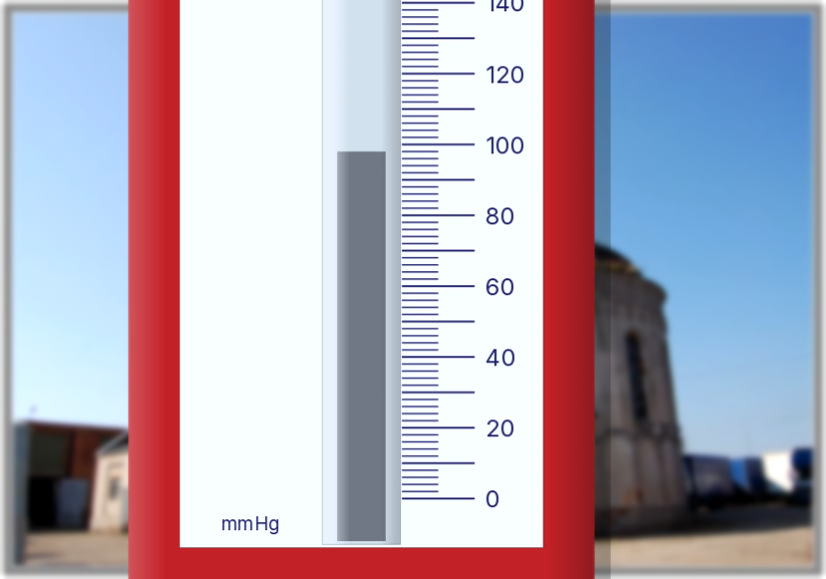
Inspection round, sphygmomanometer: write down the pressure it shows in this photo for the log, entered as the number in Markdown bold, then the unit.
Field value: **98** mmHg
